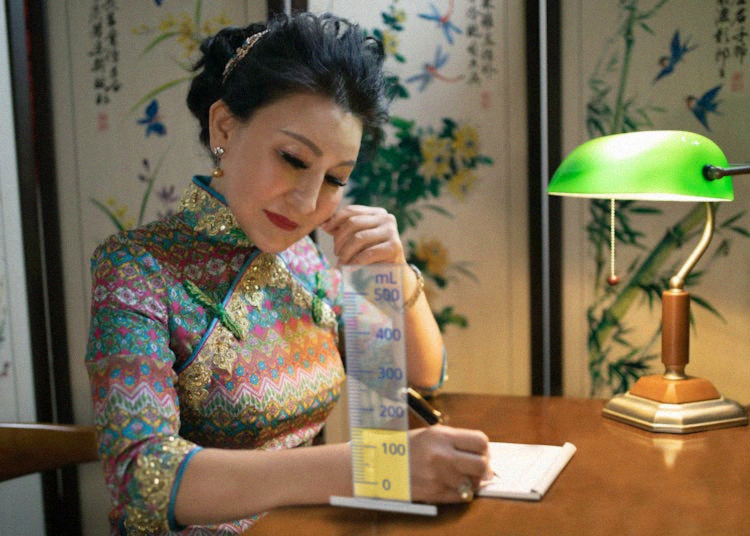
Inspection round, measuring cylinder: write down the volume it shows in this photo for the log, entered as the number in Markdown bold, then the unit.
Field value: **150** mL
